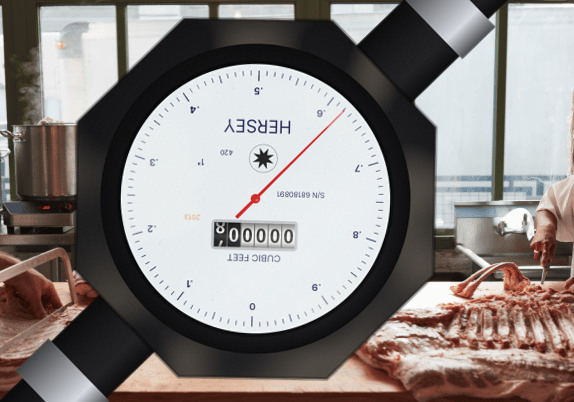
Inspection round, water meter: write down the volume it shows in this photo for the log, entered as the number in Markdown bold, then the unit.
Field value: **7.62** ft³
